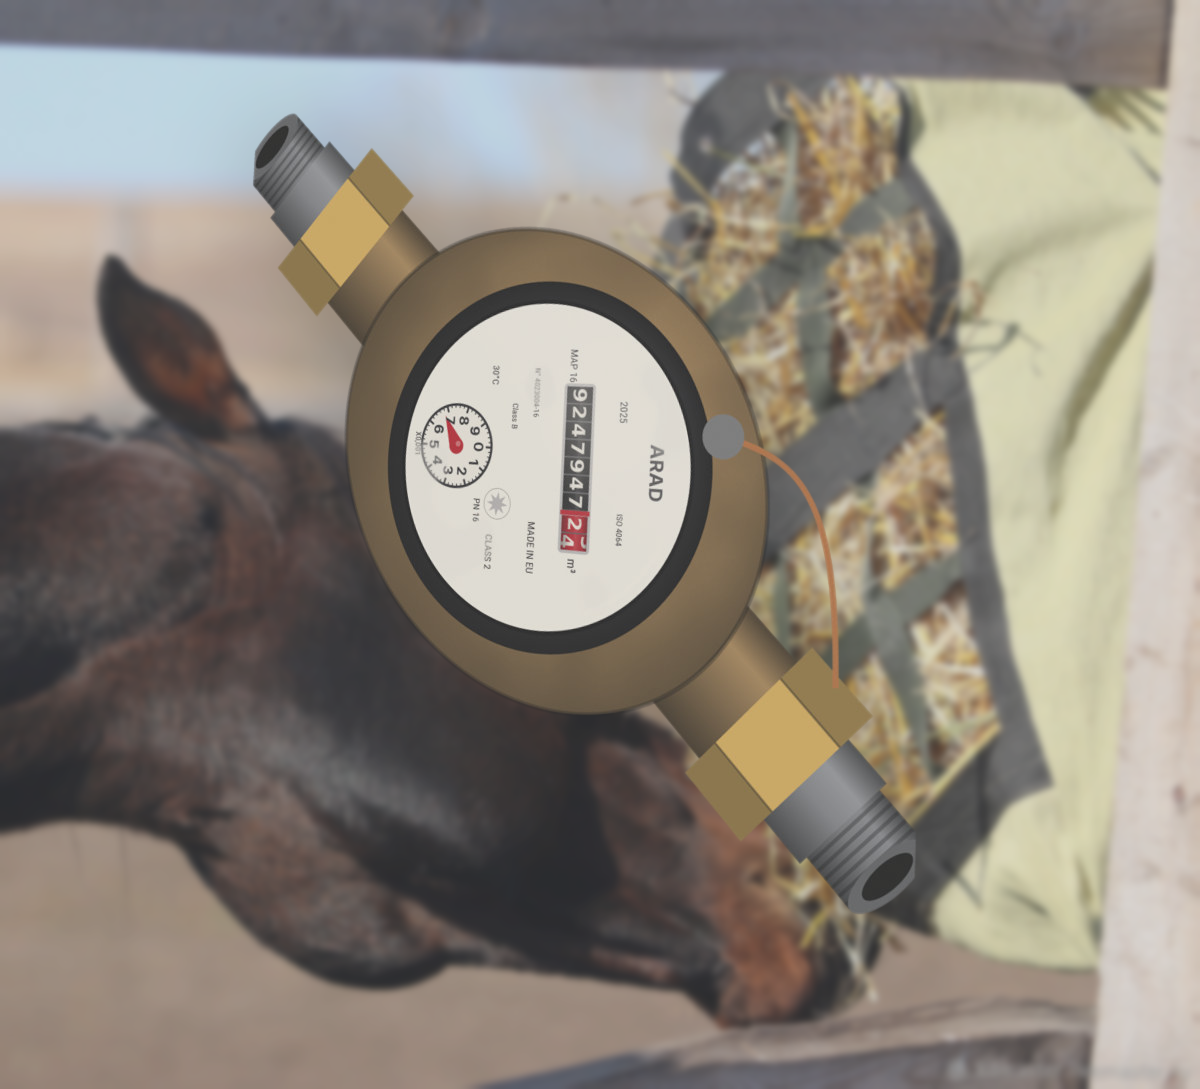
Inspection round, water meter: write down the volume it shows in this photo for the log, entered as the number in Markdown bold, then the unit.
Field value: **9247947.236** m³
